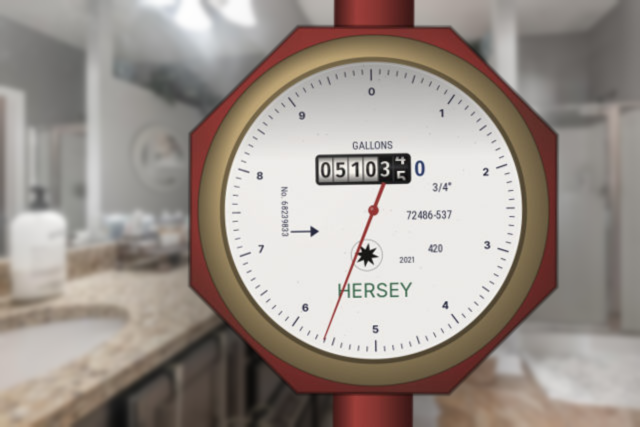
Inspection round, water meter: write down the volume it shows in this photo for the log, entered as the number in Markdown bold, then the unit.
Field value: **510345.6** gal
